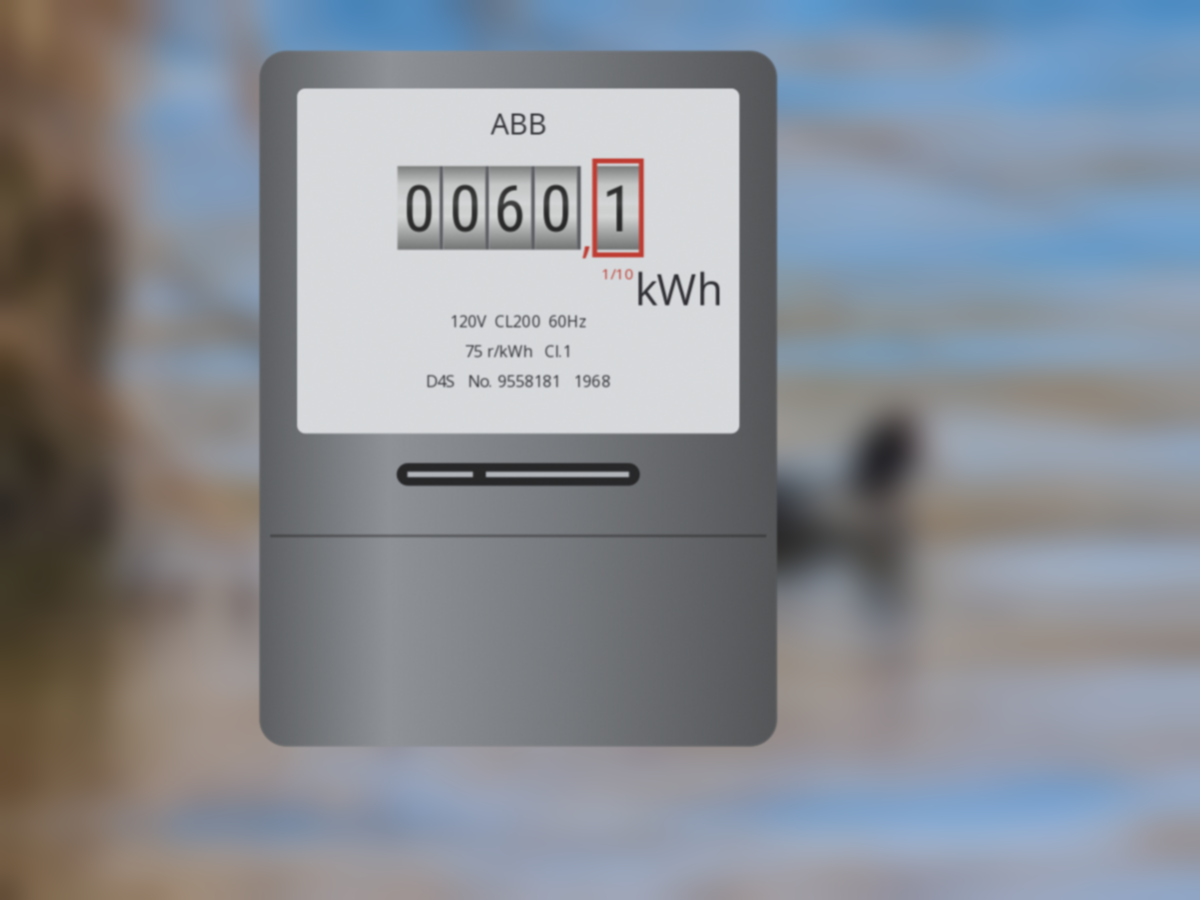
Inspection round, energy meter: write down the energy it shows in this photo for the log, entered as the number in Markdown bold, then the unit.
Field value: **60.1** kWh
